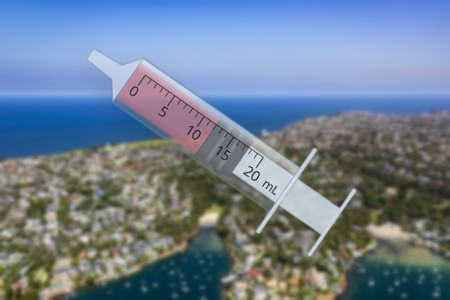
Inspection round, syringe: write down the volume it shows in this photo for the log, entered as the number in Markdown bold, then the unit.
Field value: **12** mL
